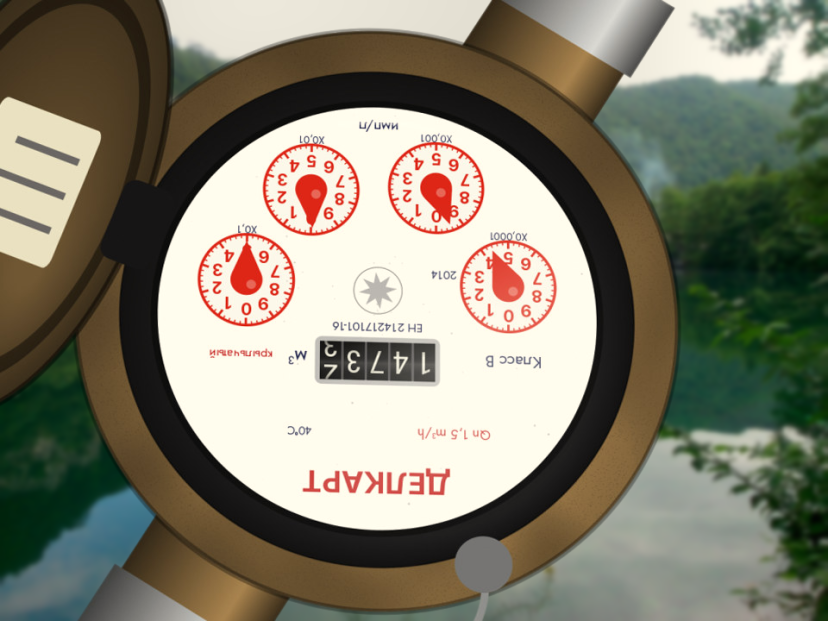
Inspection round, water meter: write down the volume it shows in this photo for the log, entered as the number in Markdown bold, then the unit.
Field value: **14732.4994** m³
